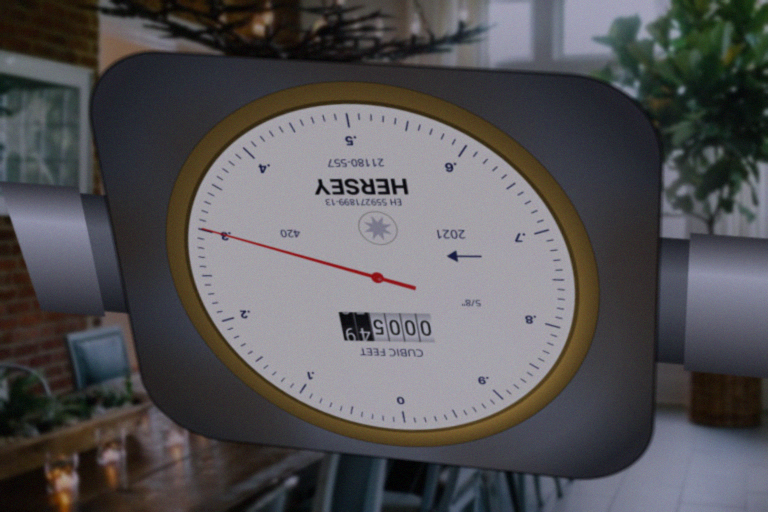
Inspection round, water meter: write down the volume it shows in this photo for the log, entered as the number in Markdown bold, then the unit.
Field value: **549.30** ft³
